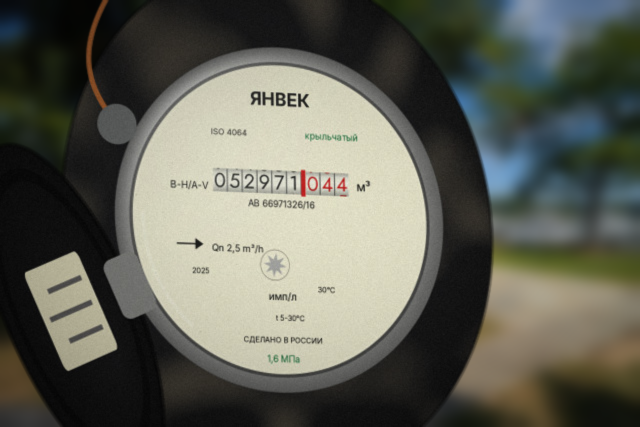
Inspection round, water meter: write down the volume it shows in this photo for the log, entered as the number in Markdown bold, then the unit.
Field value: **52971.044** m³
